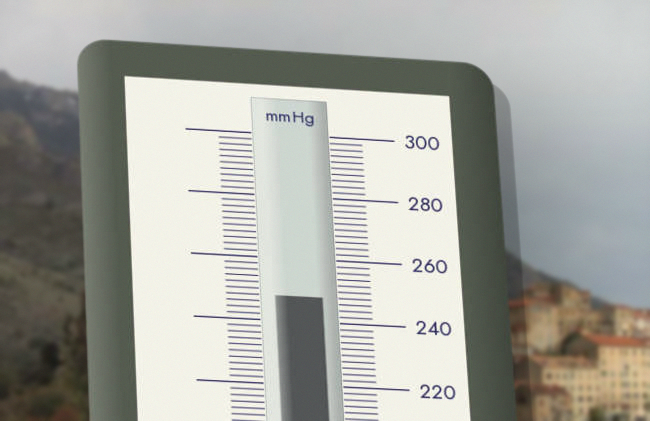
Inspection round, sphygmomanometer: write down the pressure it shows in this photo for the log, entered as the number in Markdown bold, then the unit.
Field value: **248** mmHg
